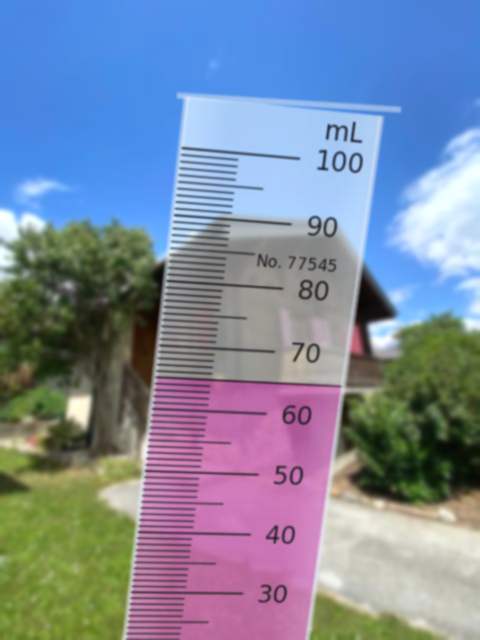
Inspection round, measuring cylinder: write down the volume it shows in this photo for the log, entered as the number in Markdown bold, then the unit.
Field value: **65** mL
